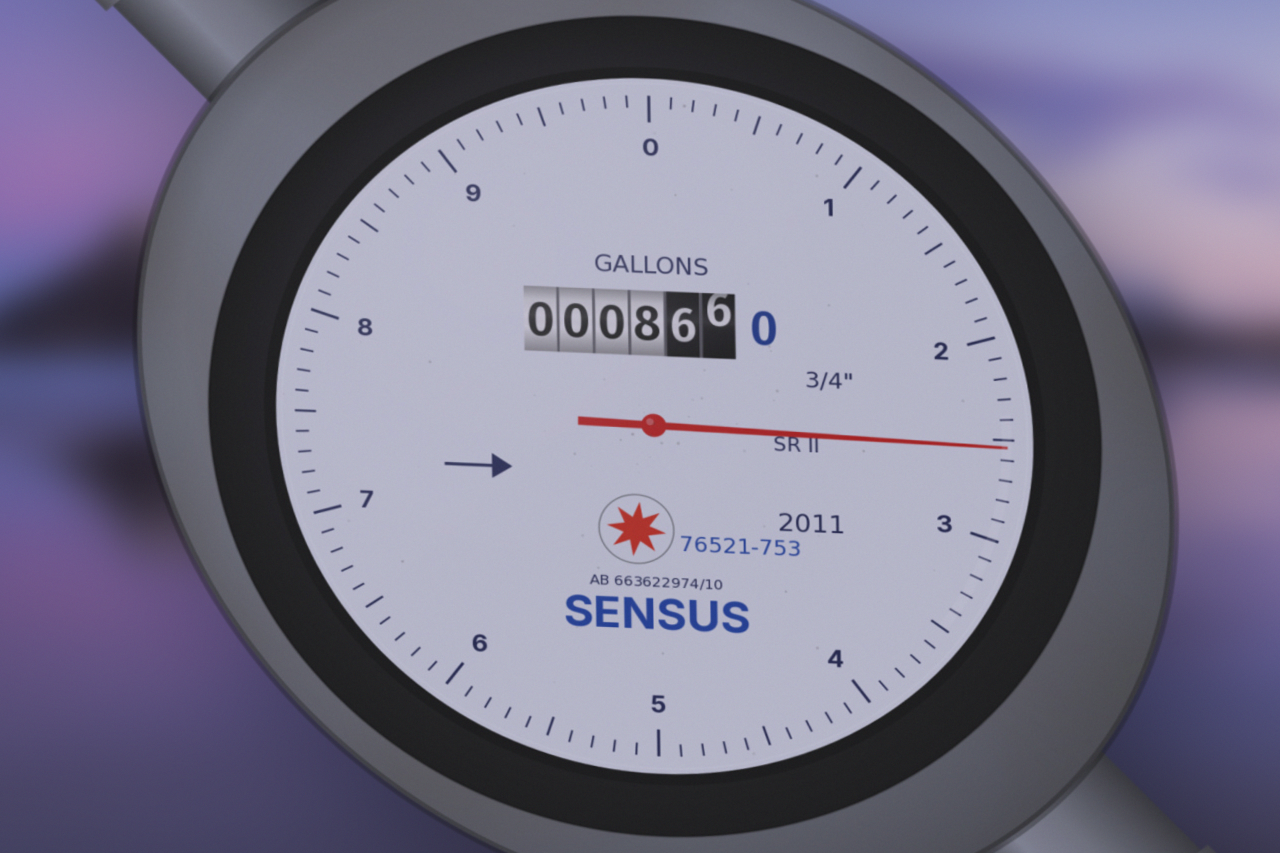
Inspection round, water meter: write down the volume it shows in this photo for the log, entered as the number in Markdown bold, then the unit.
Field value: **8662.5** gal
